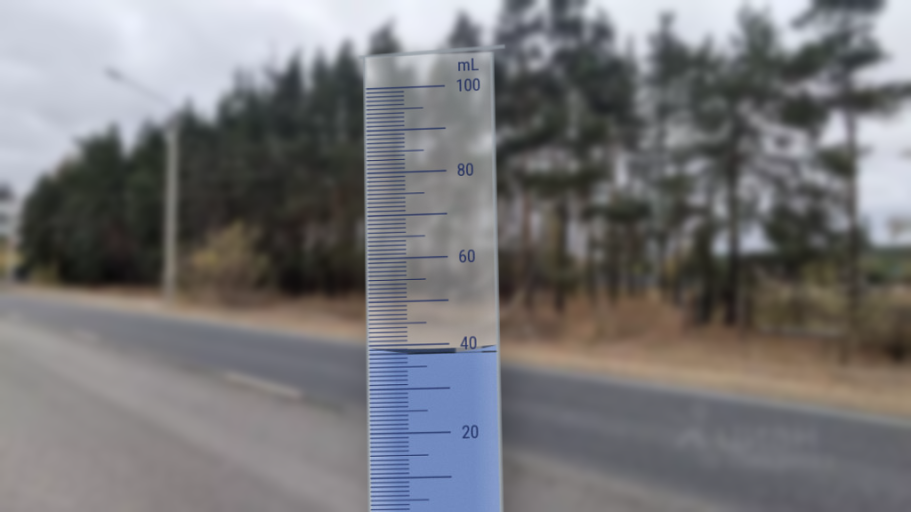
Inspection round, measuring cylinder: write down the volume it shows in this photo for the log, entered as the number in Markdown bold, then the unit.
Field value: **38** mL
